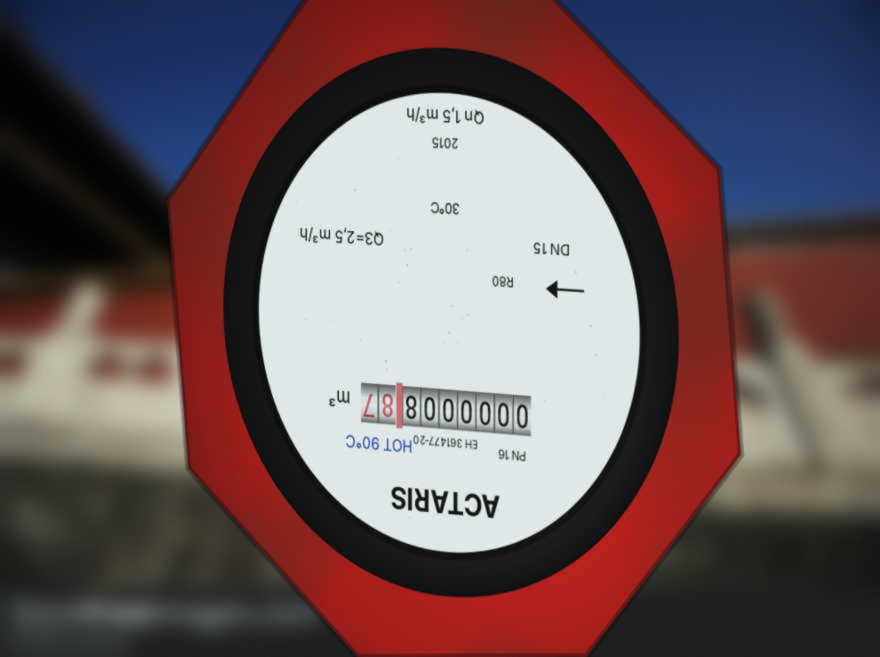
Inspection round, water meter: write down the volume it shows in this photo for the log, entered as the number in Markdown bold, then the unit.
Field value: **8.87** m³
